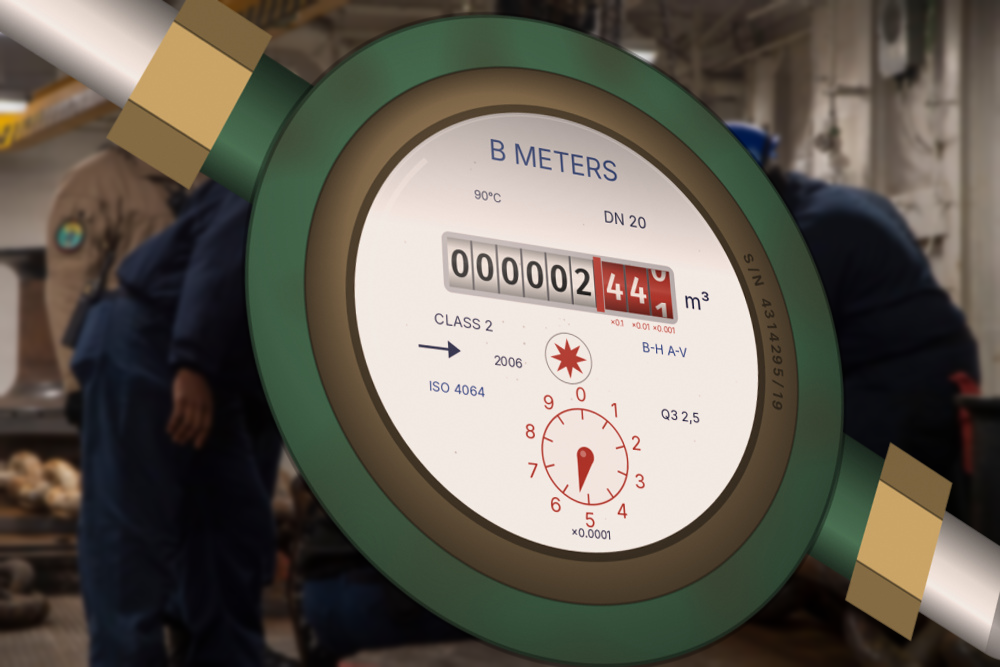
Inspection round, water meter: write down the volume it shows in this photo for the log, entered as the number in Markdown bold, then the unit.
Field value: **2.4405** m³
